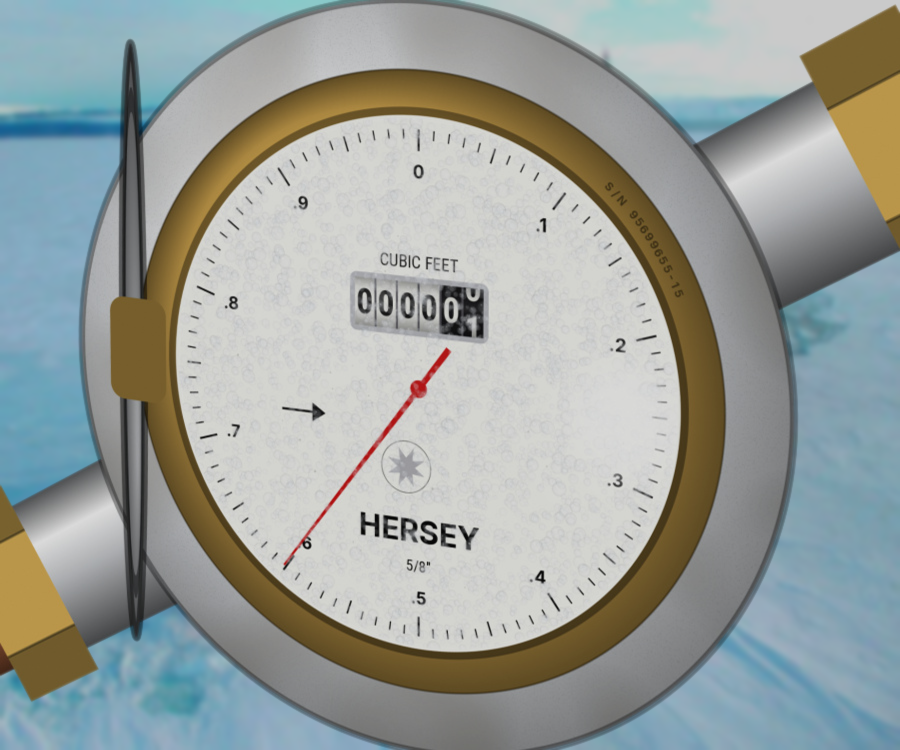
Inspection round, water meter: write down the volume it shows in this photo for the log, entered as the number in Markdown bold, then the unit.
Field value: **0.60** ft³
